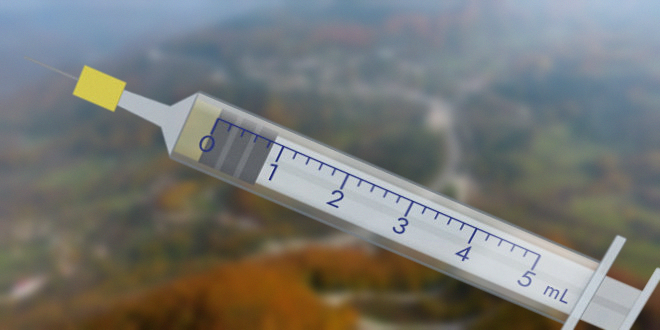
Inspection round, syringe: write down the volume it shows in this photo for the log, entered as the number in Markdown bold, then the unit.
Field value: **0** mL
